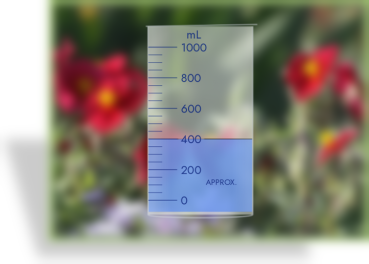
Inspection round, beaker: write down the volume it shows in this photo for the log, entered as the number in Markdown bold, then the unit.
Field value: **400** mL
